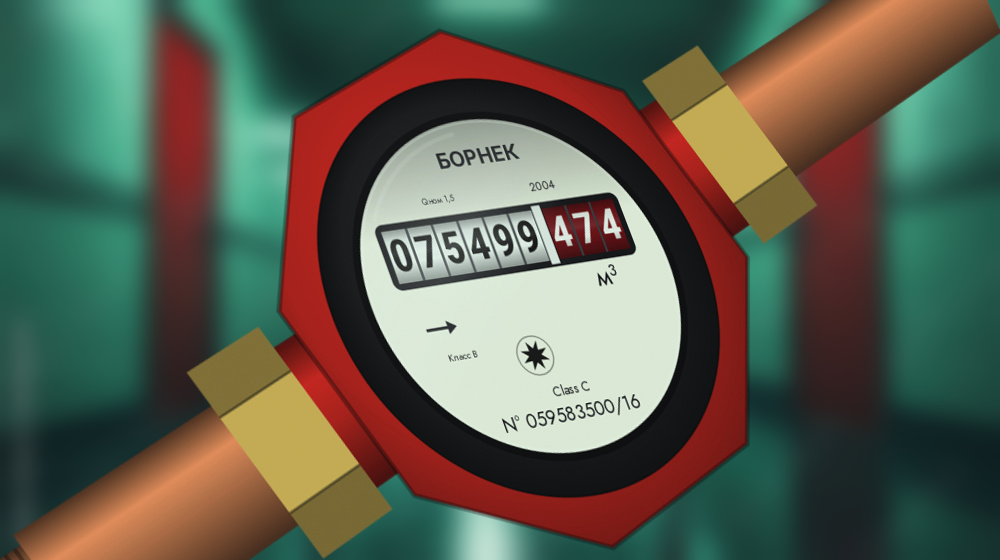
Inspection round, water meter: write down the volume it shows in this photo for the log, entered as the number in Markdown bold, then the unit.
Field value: **75499.474** m³
